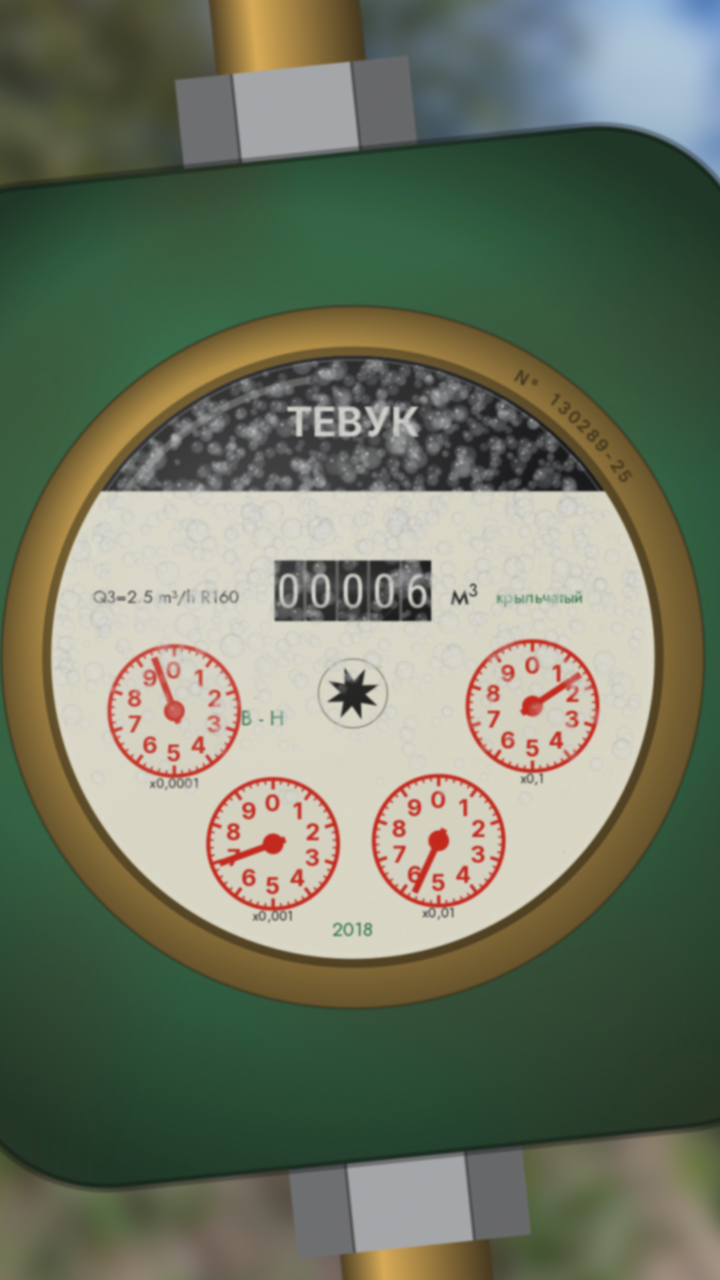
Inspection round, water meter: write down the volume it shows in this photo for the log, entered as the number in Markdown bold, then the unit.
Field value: **6.1569** m³
